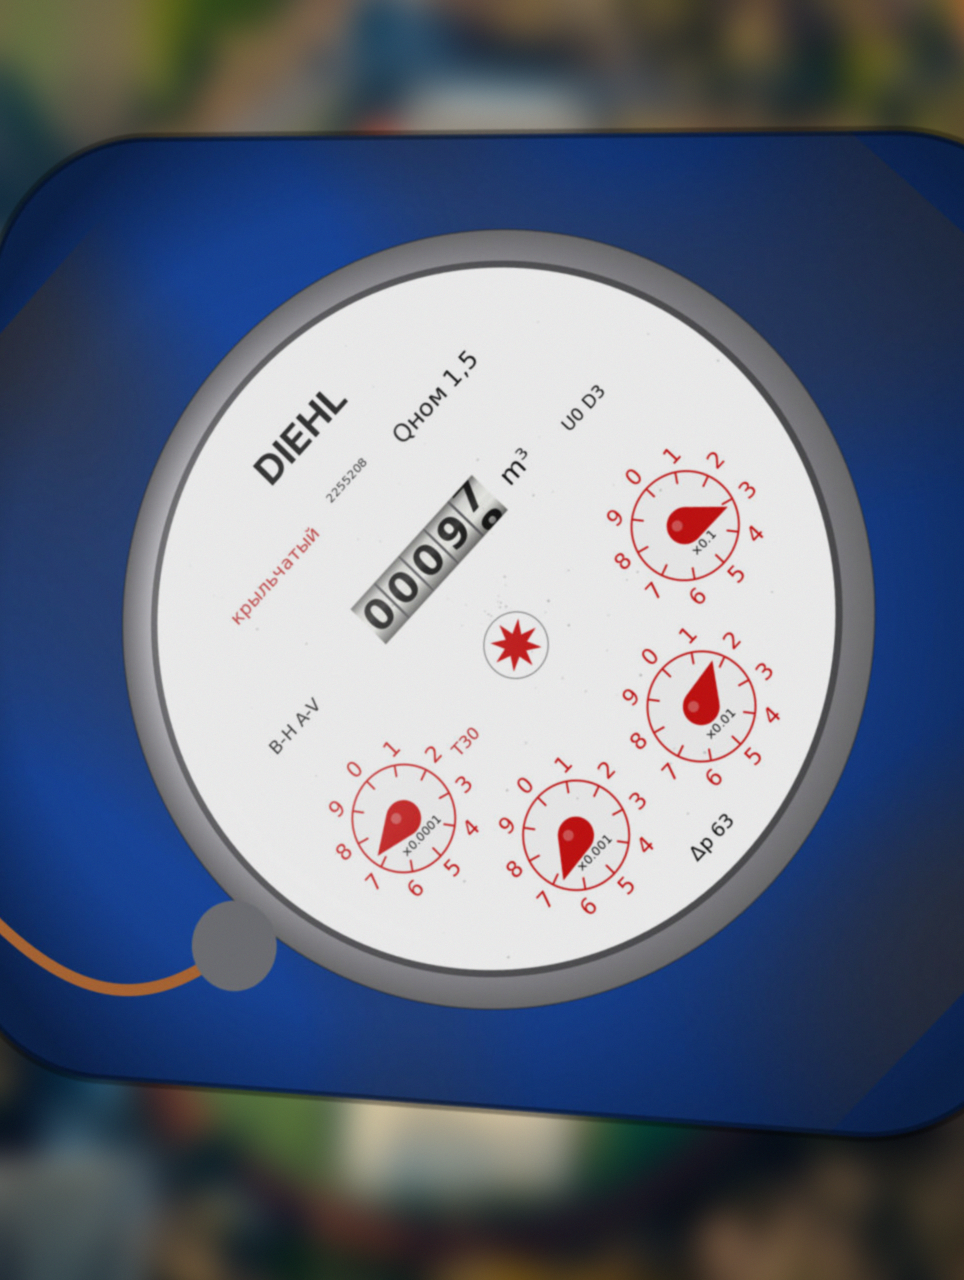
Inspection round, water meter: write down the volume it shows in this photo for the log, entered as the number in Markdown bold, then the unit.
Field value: **97.3167** m³
